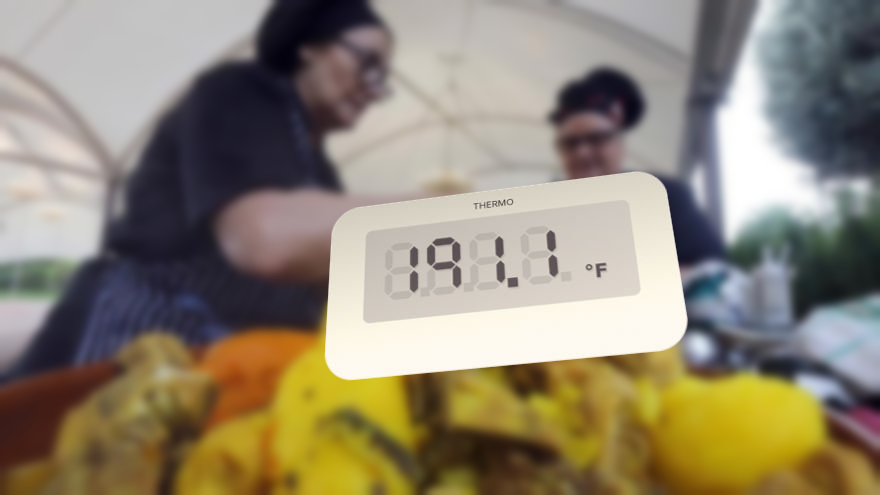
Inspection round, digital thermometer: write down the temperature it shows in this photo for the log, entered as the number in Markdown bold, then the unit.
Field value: **191.1** °F
